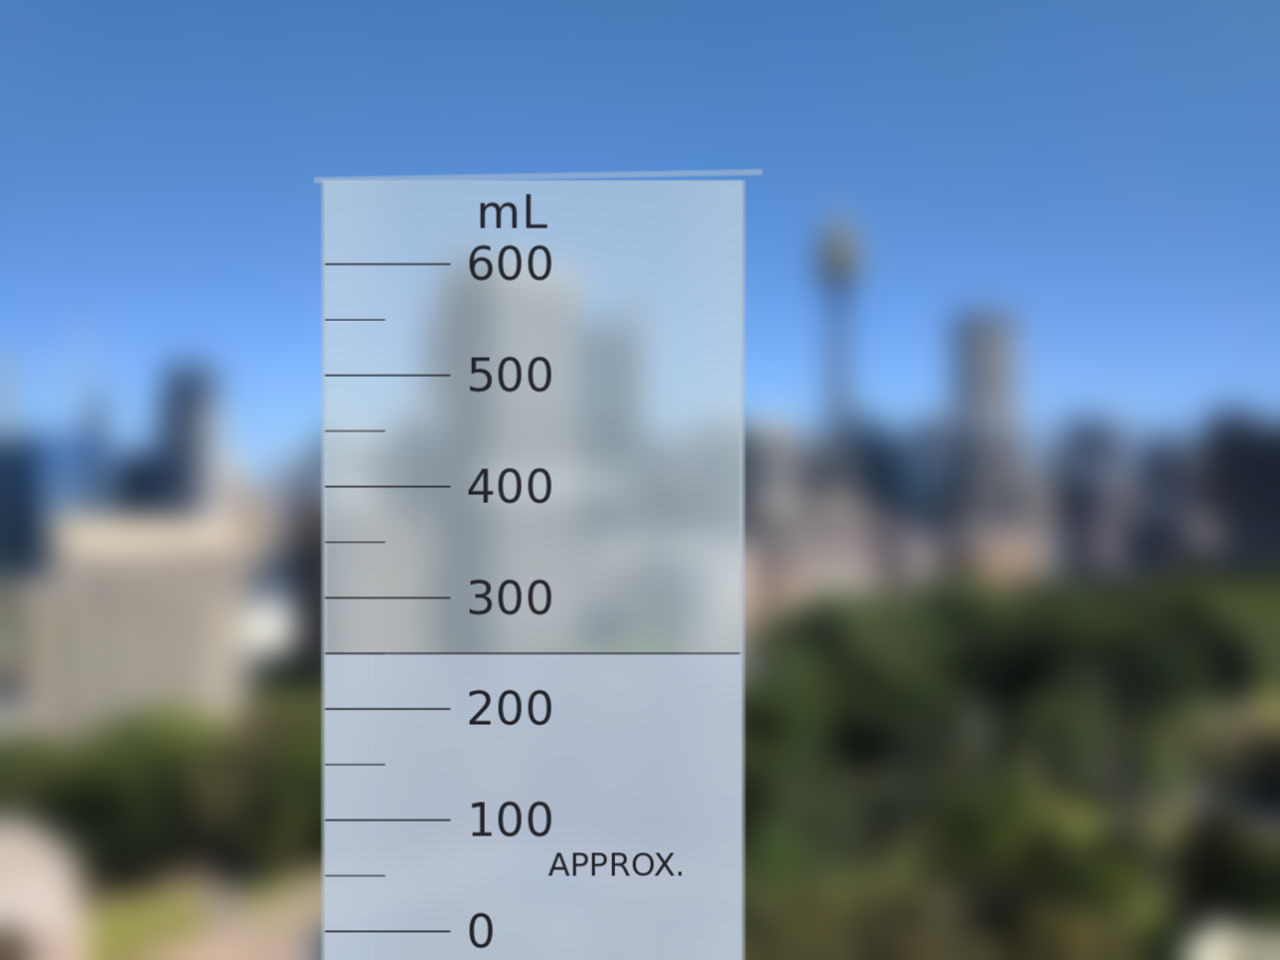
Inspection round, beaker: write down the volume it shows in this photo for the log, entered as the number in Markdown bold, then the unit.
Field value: **250** mL
